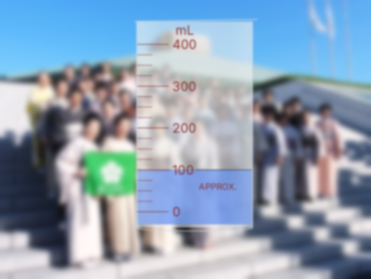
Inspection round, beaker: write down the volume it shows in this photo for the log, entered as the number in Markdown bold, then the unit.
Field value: **100** mL
